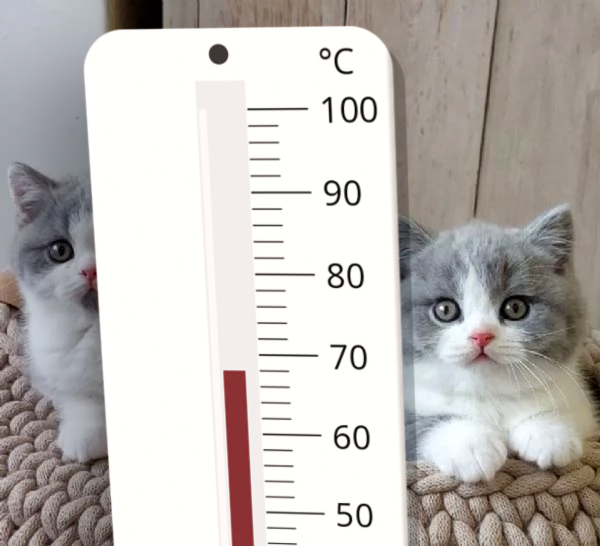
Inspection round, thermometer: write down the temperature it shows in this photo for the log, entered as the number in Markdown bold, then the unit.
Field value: **68** °C
